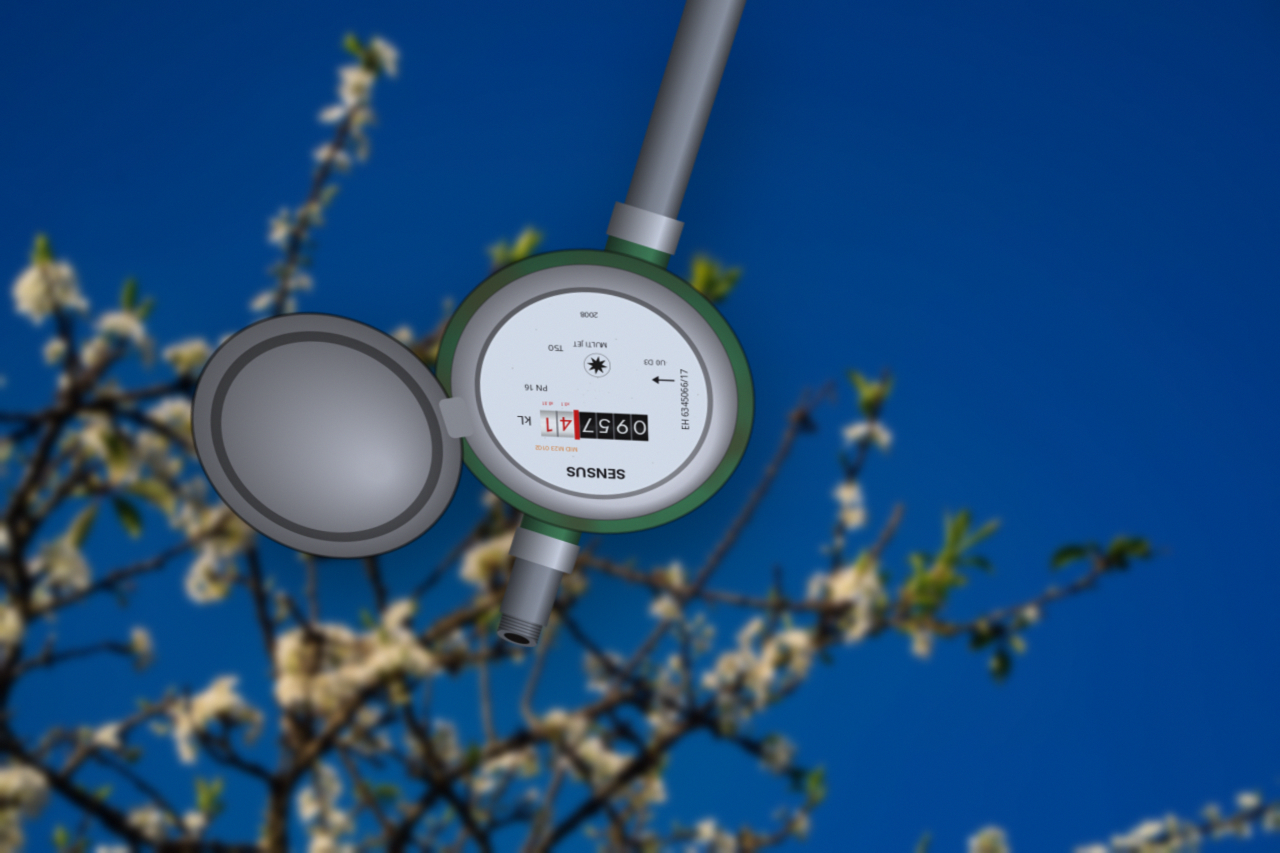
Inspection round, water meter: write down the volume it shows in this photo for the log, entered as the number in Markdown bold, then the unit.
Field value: **957.41** kL
